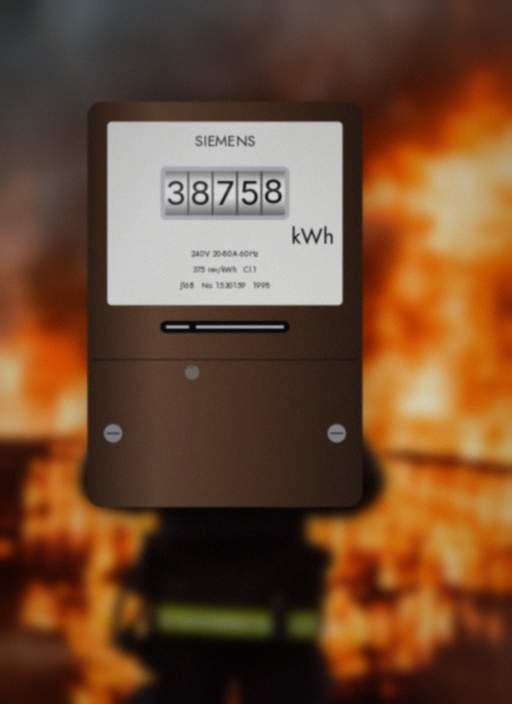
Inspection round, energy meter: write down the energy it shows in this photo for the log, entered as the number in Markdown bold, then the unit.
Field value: **38758** kWh
